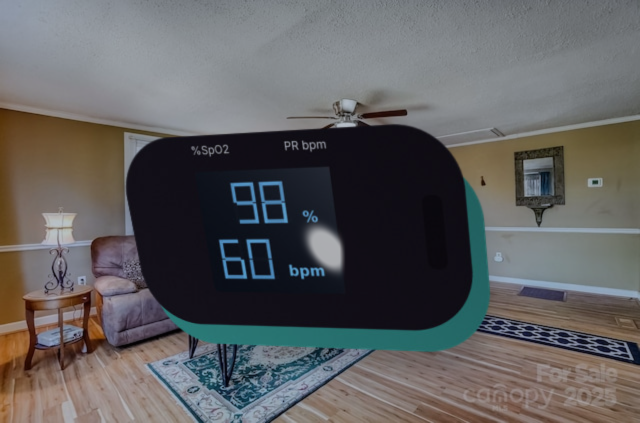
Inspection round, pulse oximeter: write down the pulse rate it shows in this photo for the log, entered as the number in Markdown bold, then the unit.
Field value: **60** bpm
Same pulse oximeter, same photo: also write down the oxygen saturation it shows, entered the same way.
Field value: **98** %
